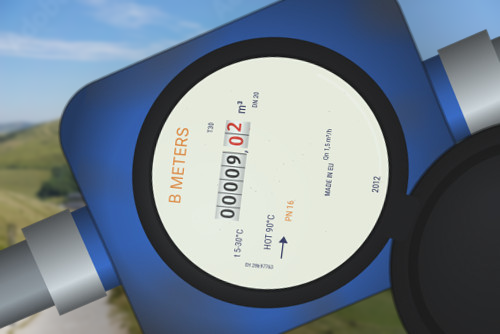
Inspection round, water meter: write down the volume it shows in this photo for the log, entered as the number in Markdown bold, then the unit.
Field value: **9.02** m³
